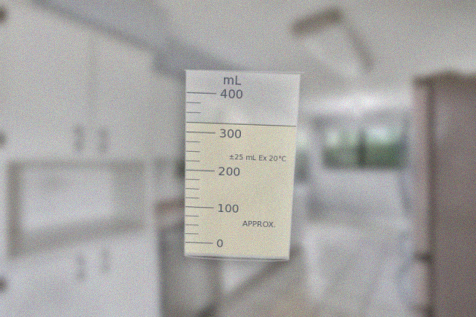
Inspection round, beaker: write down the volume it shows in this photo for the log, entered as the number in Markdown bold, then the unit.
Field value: **325** mL
